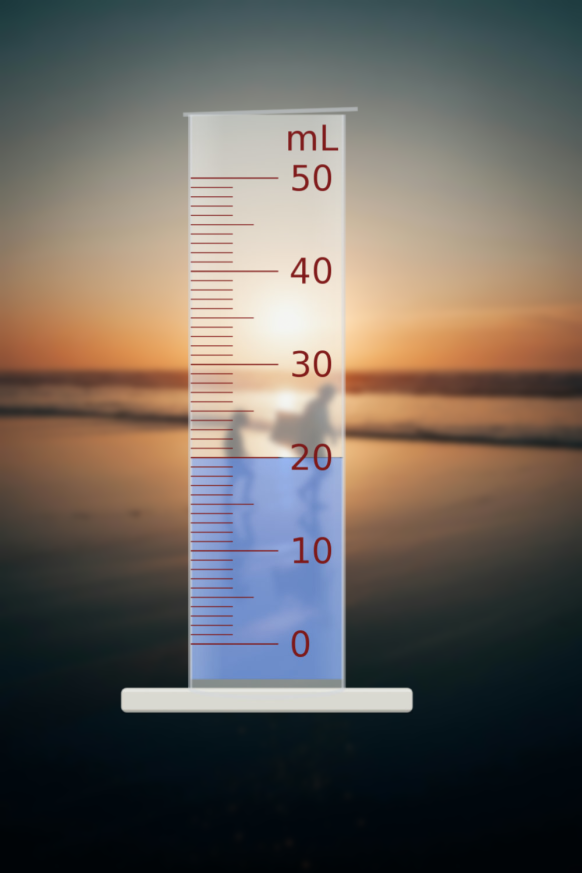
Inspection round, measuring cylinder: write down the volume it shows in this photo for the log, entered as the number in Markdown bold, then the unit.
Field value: **20** mL
